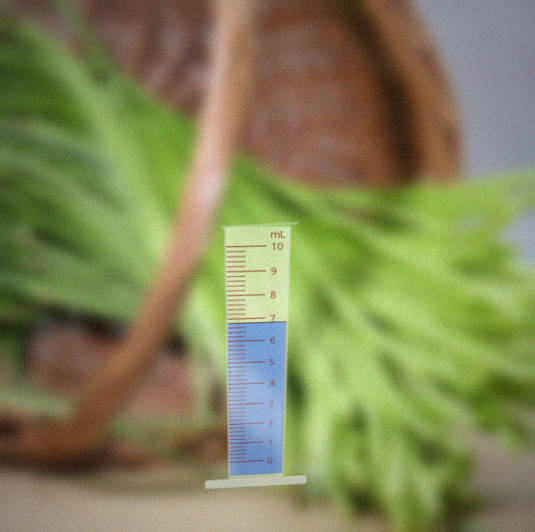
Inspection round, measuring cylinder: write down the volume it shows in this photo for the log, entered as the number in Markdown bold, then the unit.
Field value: **6.8** mL
